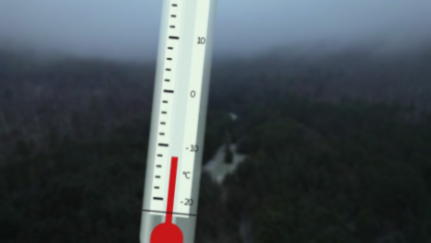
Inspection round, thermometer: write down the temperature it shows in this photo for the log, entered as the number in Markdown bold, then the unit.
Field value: **-12** °C
